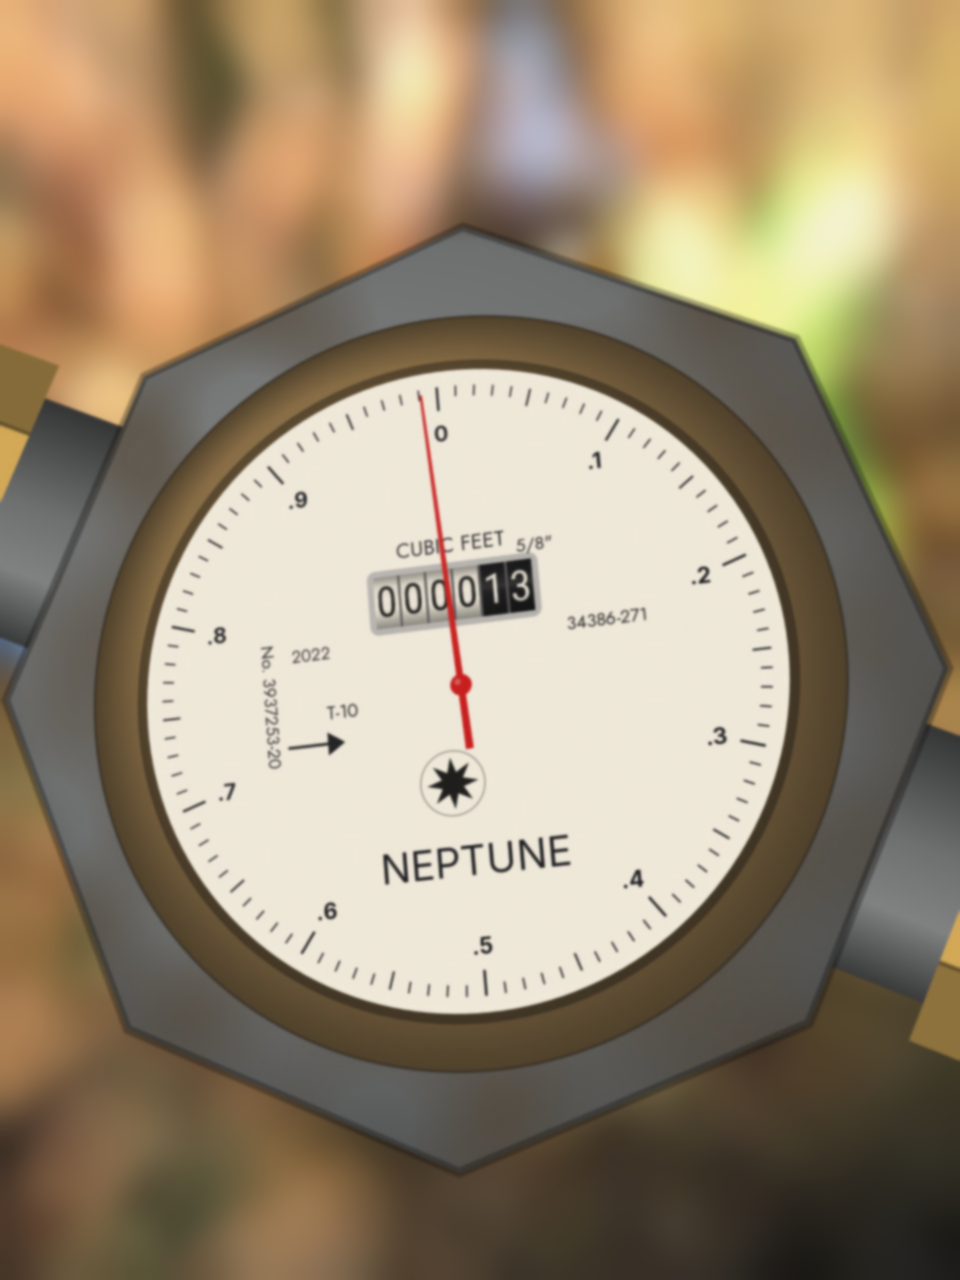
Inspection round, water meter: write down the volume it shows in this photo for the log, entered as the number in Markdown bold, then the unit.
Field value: **12.99** ft³
